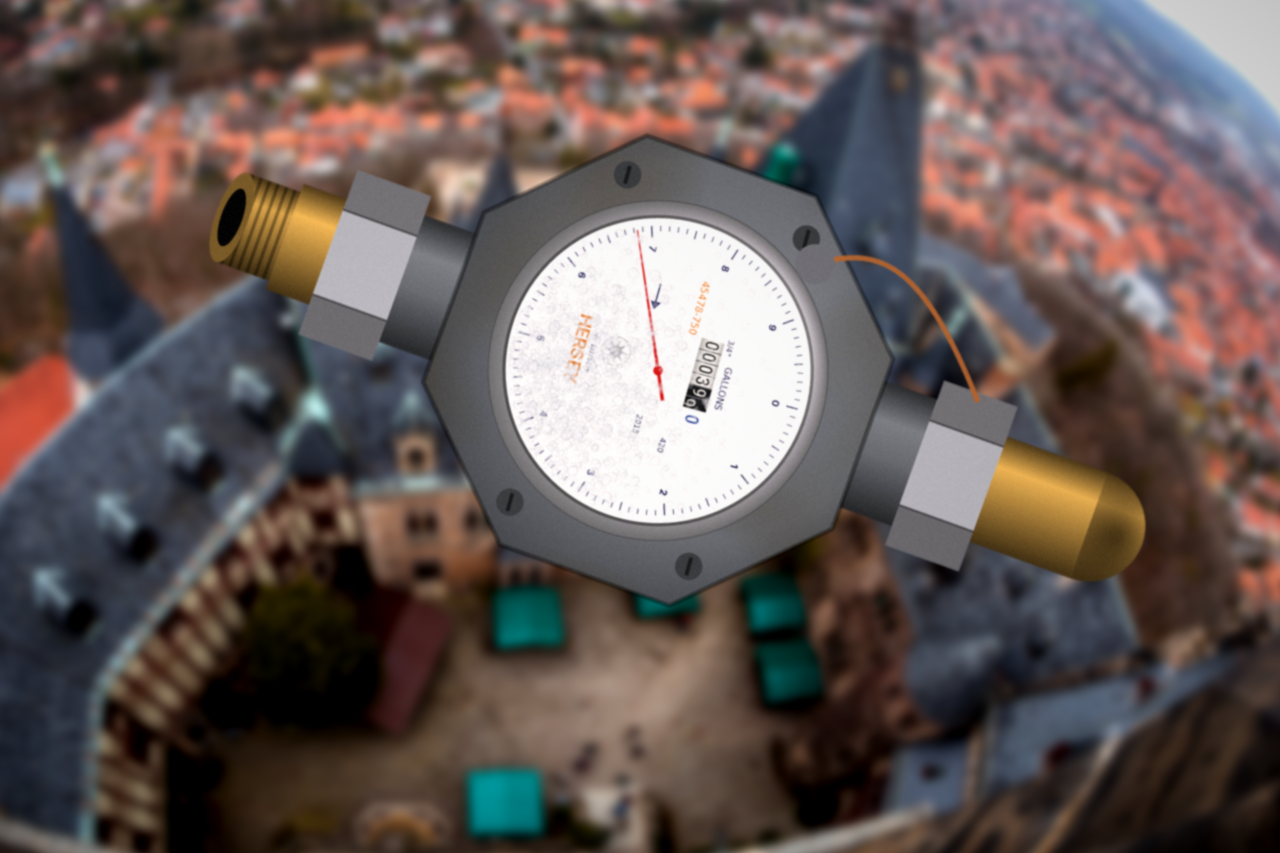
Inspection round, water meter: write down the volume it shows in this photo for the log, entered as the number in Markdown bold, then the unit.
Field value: **3986.8** gal
